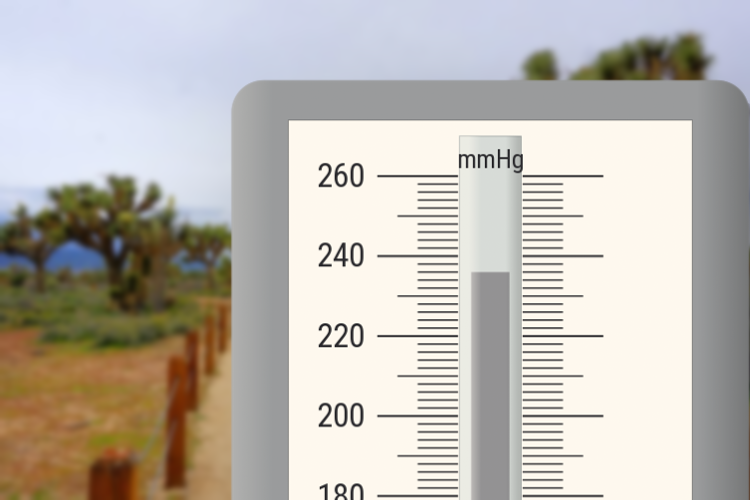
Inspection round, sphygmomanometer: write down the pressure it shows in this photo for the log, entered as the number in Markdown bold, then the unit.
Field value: **236** mmHg
